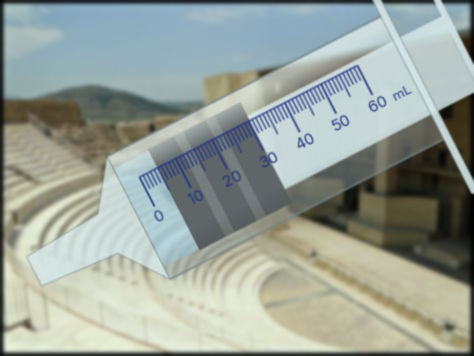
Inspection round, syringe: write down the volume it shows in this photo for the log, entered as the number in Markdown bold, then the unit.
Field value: **5** mL
